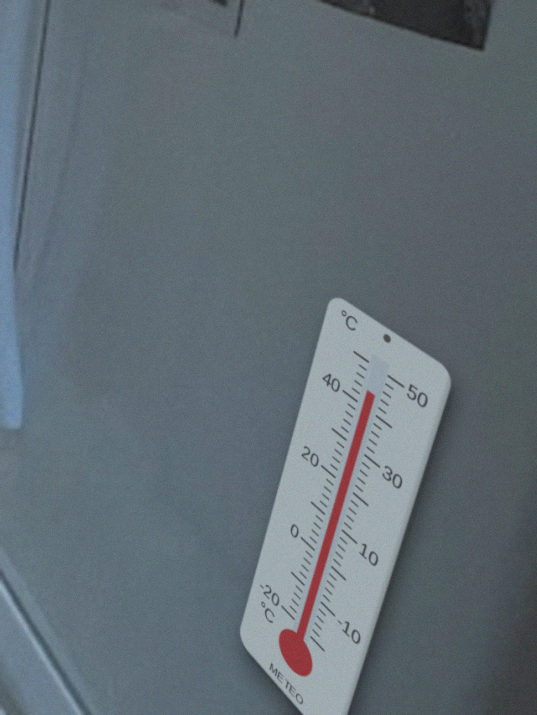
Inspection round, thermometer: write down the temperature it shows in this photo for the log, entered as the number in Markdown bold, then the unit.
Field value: **44** °C
